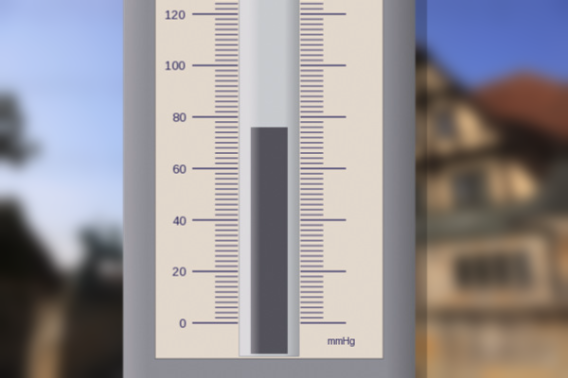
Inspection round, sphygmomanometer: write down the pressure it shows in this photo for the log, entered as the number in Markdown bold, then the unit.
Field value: **76** mmHg
